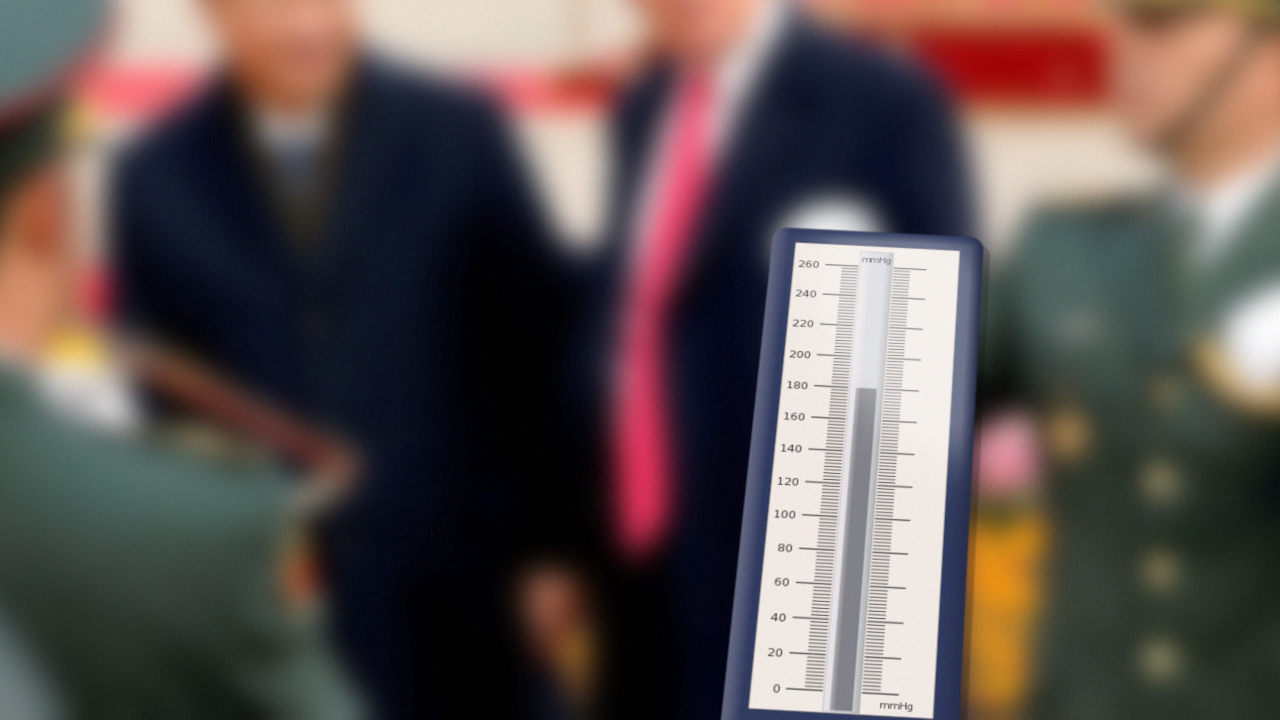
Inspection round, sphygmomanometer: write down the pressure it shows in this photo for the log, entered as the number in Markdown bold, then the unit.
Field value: **180** mmHg
